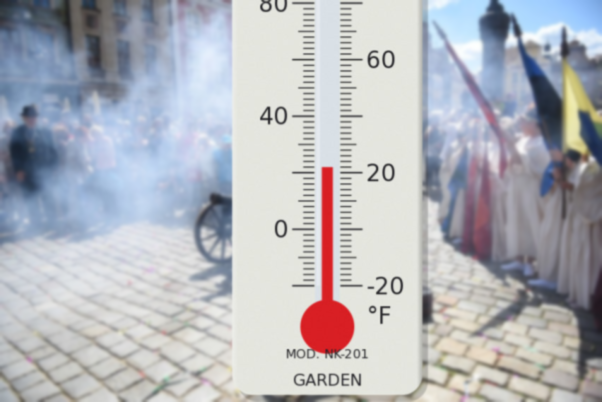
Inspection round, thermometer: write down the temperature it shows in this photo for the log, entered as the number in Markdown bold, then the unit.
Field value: **22** °F
